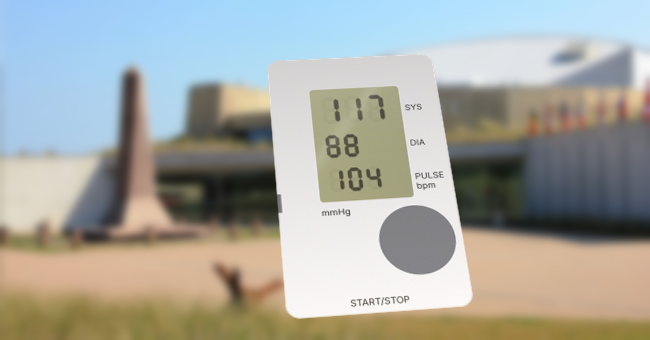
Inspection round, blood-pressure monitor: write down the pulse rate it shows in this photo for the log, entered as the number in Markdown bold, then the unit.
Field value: **104** bpm
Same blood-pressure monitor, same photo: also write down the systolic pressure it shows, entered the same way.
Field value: **117** mmHg
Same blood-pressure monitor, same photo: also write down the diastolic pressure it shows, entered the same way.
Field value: **88** mmHg
